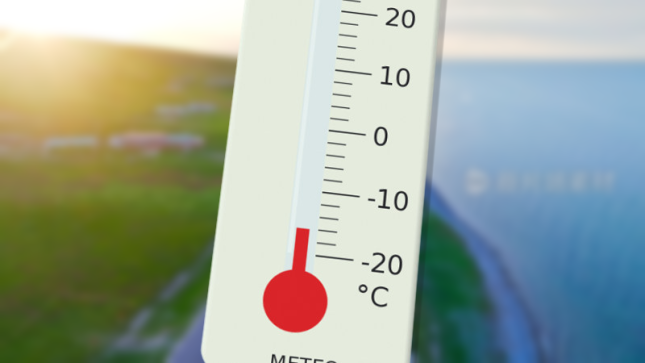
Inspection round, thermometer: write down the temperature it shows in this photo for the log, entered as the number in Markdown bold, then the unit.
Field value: **-16** °C
